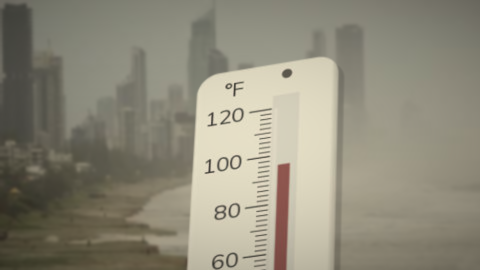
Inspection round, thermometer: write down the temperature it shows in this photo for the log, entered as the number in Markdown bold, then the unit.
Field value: **96** °F
